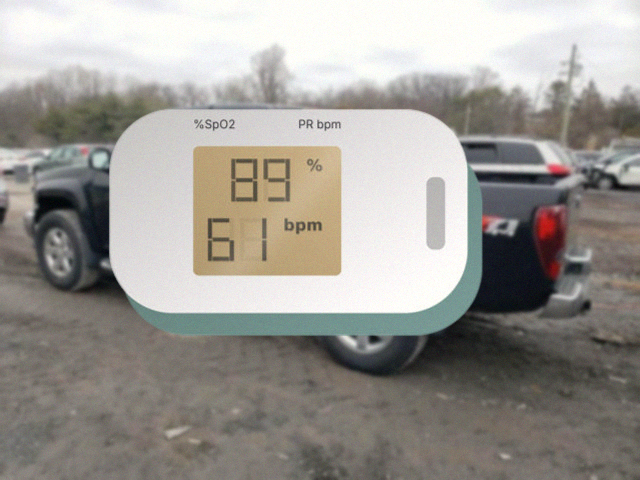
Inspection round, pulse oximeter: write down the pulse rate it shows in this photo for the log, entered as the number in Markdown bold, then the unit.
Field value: **61** bpm
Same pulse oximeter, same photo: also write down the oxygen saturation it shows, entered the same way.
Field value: **89** %
